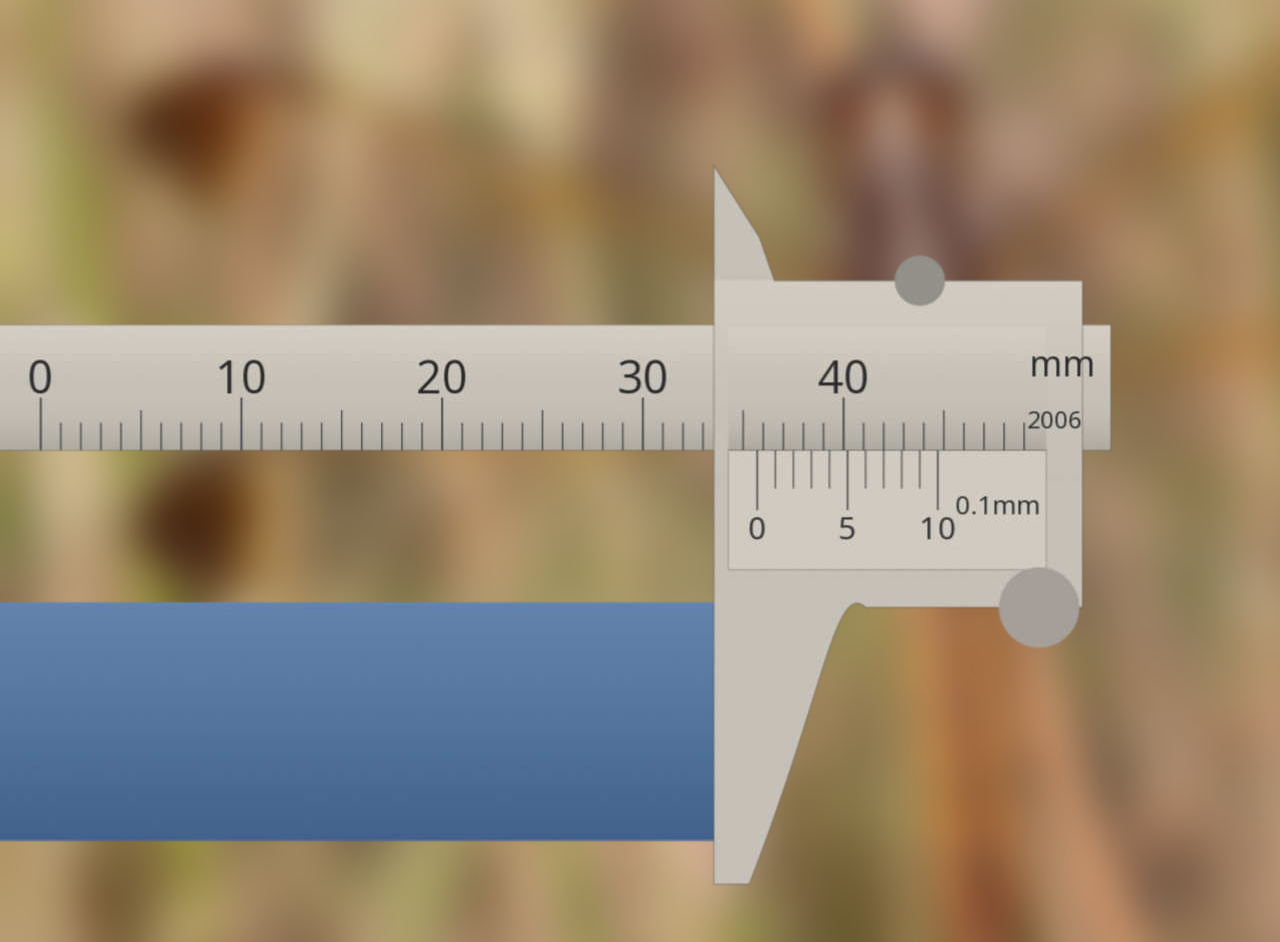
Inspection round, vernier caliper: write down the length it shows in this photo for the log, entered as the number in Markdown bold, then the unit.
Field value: **35.7** mm
